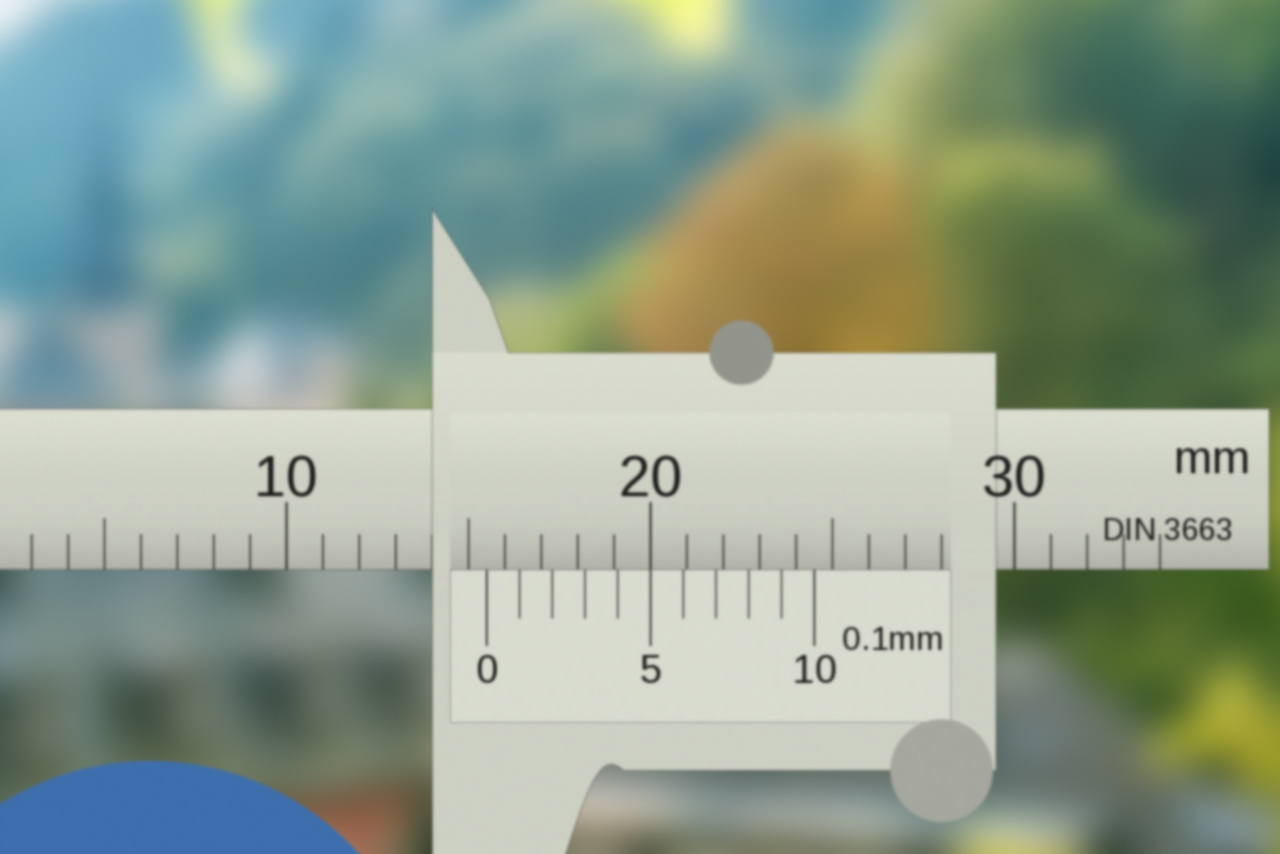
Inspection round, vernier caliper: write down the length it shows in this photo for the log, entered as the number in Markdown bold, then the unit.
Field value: **15.5** mm
